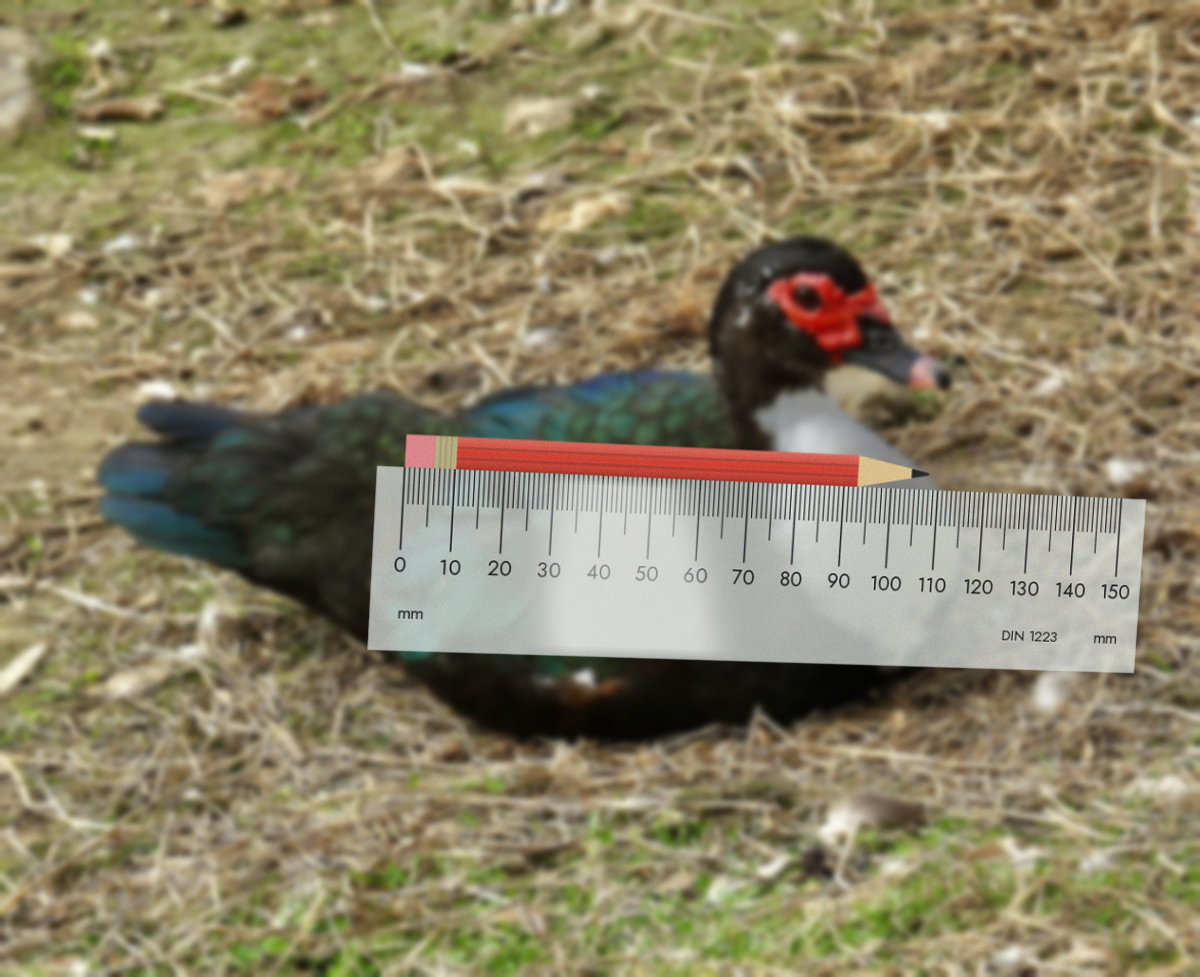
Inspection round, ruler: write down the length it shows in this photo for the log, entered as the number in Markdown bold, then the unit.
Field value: **108** mm
